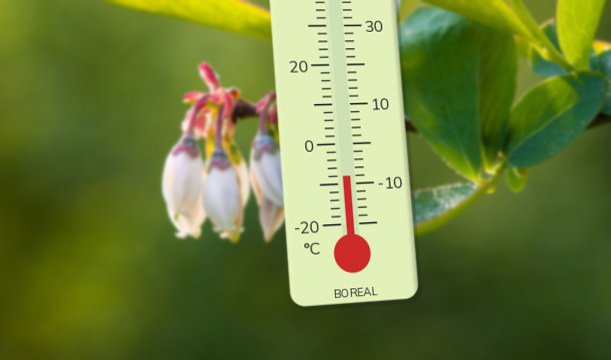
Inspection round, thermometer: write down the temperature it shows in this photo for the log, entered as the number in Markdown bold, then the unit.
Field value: **-8** °C
